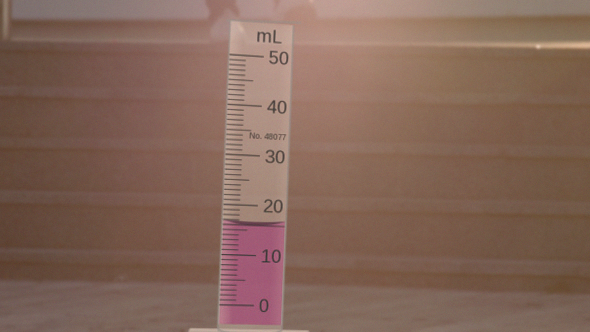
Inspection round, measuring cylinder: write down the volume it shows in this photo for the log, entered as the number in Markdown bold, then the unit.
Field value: **16** mL
